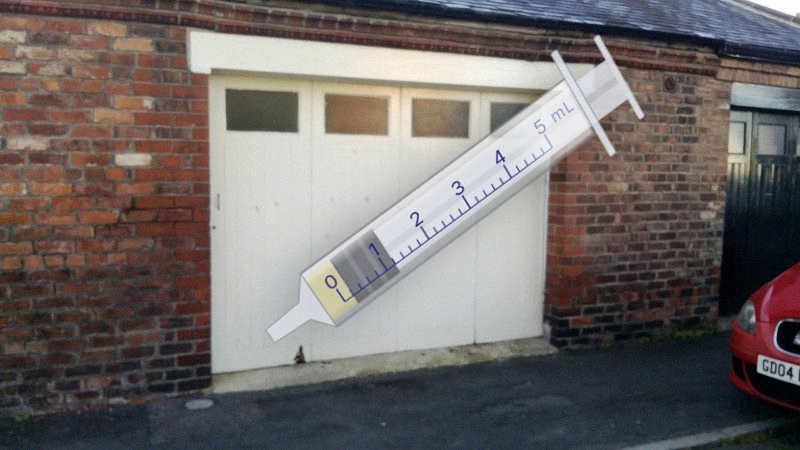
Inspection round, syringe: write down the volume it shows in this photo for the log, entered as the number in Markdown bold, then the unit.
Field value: **0.2** mL
